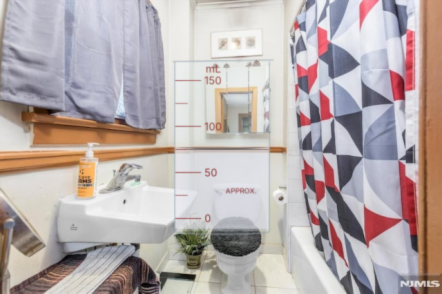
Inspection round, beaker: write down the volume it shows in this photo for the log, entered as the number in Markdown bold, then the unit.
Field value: **75** mL
